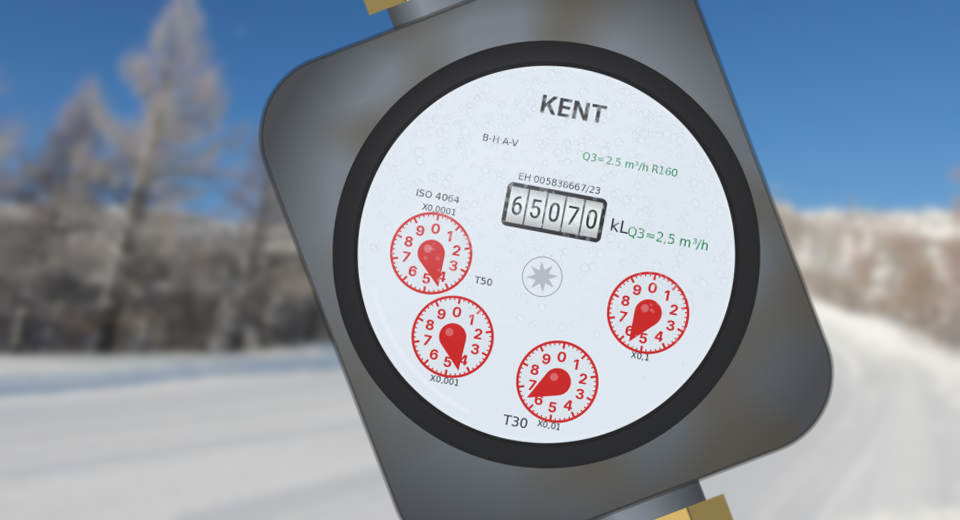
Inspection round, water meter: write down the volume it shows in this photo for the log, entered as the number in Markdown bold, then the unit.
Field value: **65070.5644** kL
